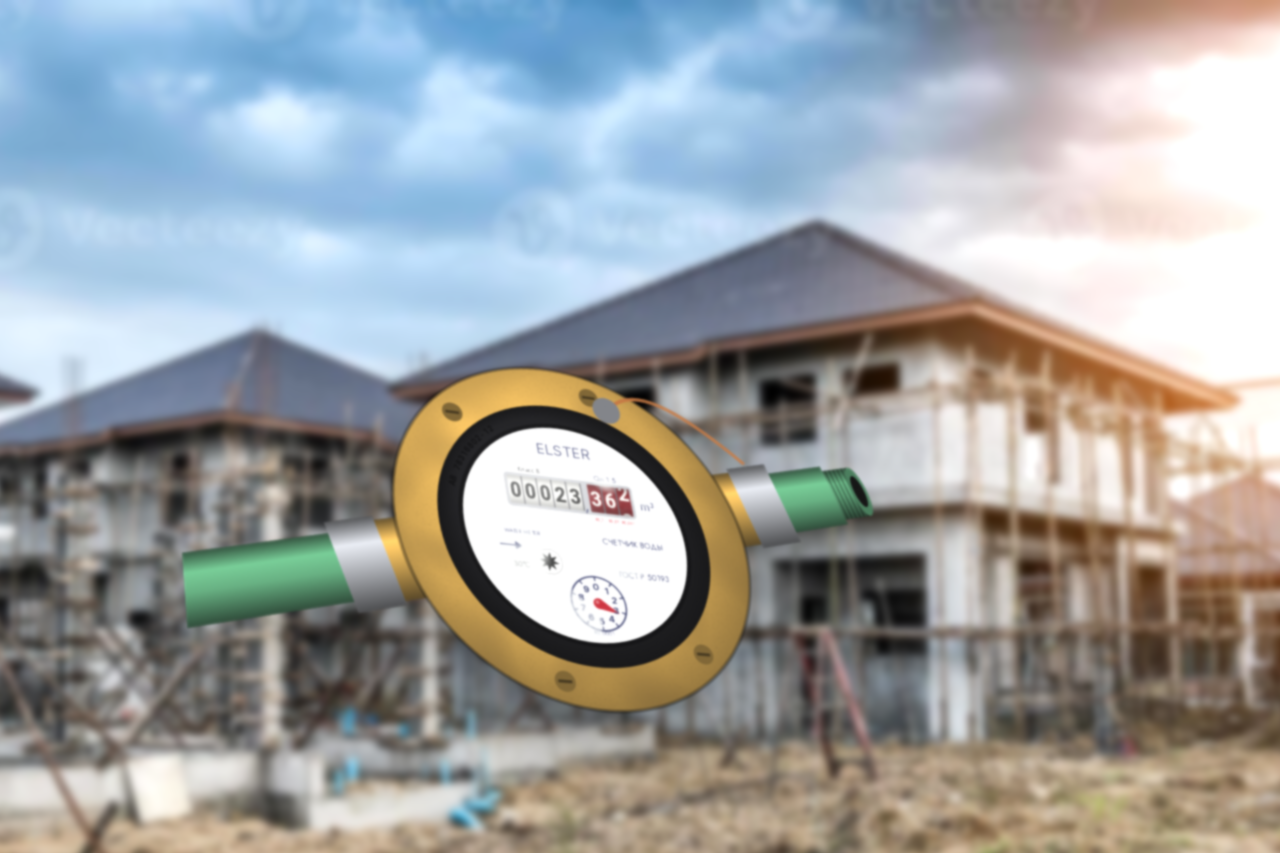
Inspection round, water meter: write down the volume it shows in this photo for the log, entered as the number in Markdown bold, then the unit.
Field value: **23.3623** m³
